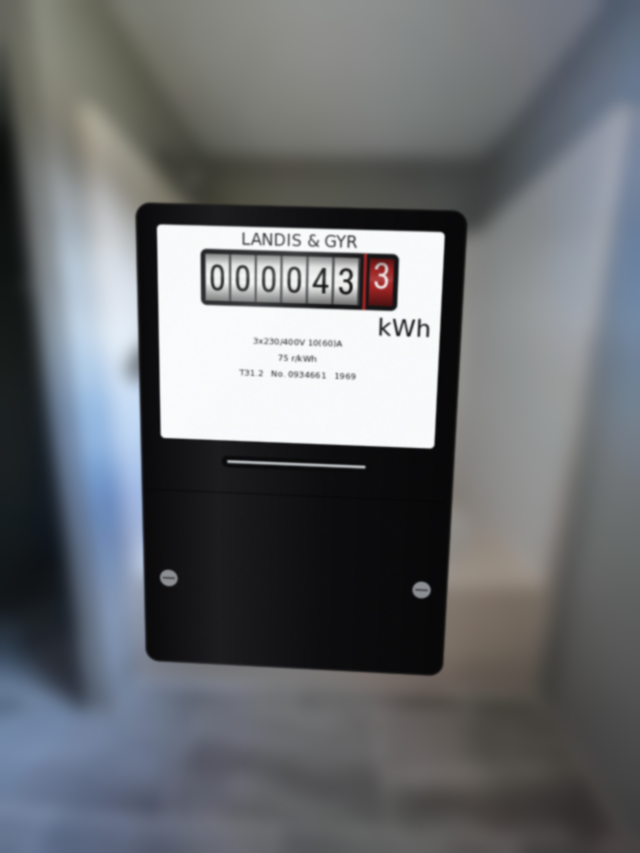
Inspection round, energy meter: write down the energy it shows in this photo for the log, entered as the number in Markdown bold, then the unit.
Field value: **43.3** kWh
